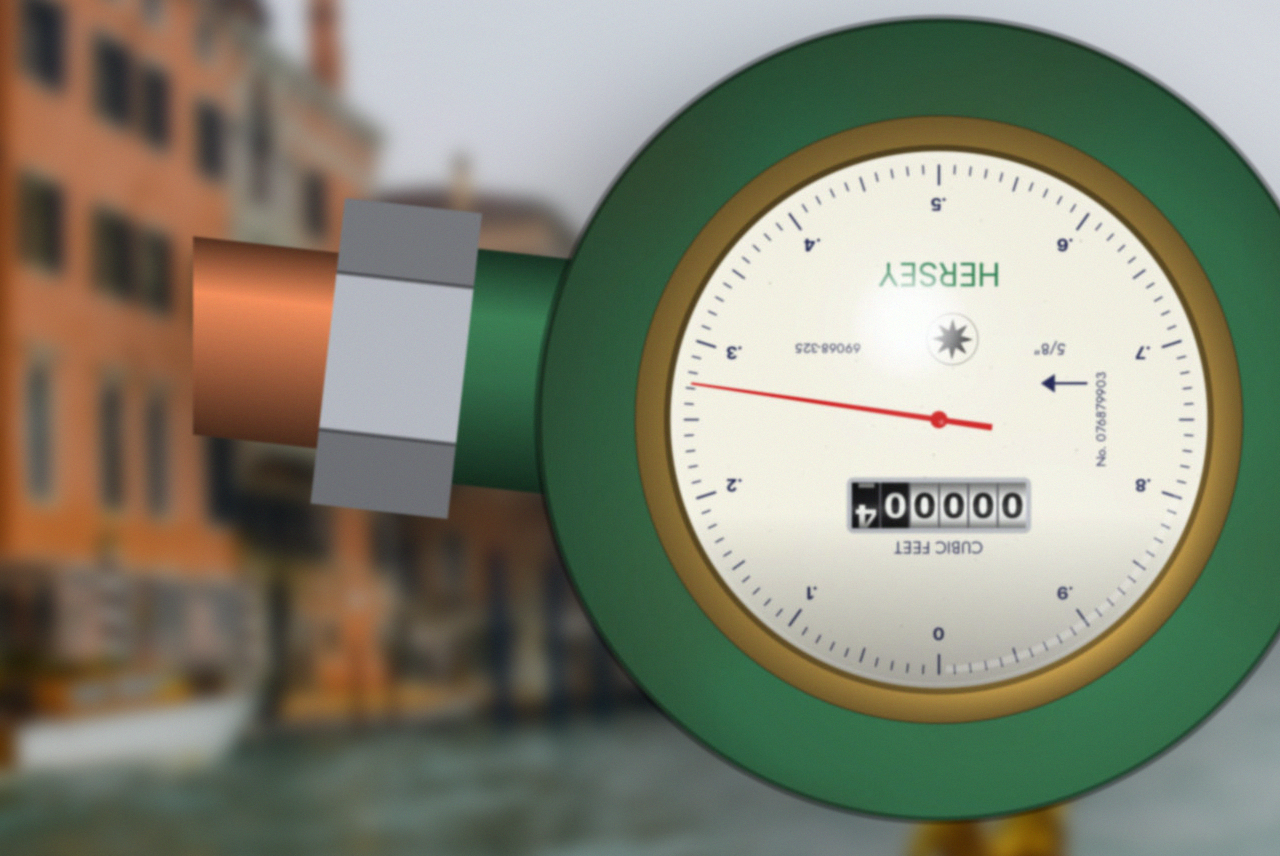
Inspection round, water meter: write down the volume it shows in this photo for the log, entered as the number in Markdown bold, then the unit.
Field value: **4.27** ft³
